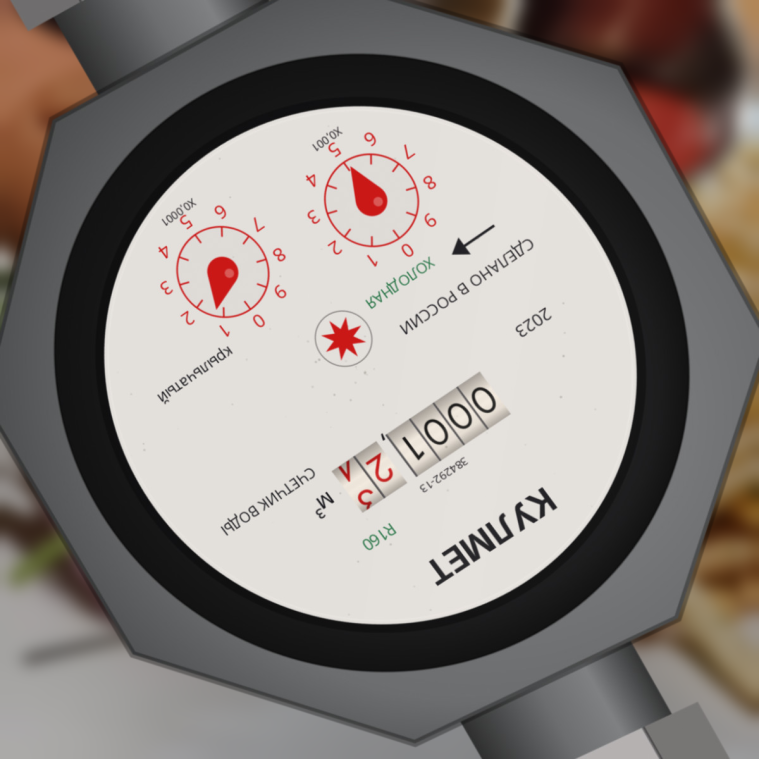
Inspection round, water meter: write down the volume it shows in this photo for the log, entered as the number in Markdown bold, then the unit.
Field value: **1.2351** m³
